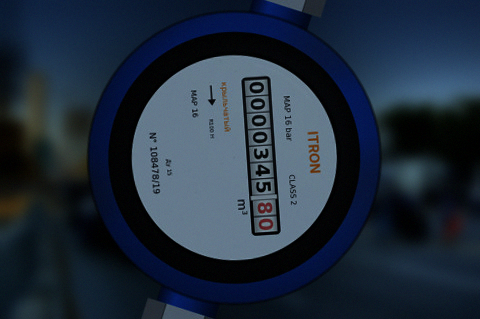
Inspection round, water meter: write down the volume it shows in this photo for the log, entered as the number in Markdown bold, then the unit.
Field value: **345.80** m³
